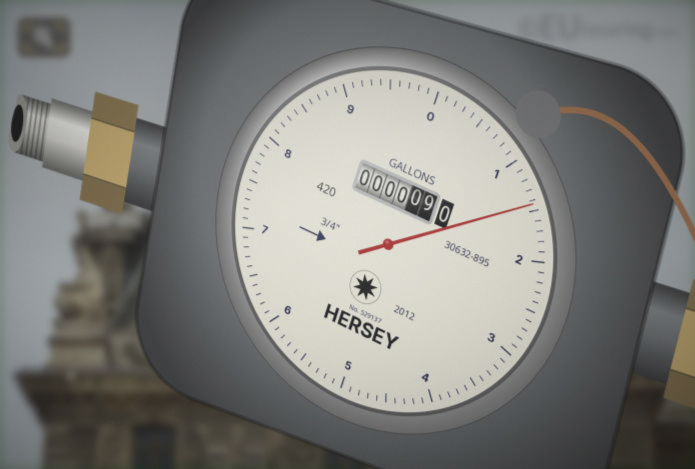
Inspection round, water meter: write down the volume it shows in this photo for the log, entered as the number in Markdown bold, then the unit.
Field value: **91.4** gal
